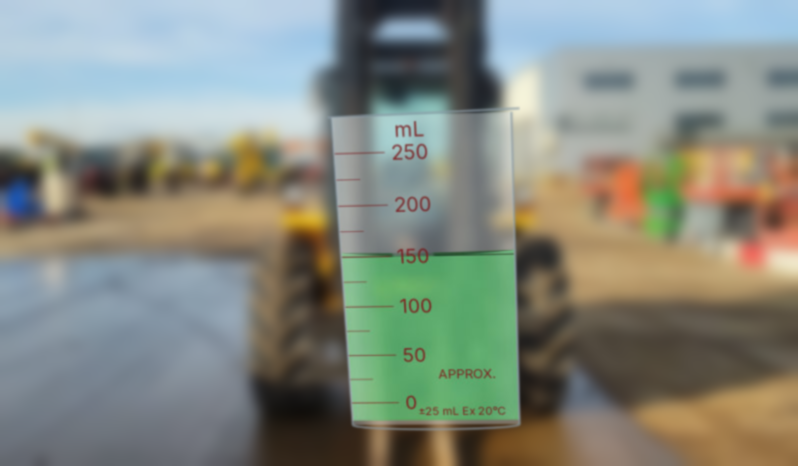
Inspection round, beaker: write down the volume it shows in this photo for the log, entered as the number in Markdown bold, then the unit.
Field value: **150** mL
